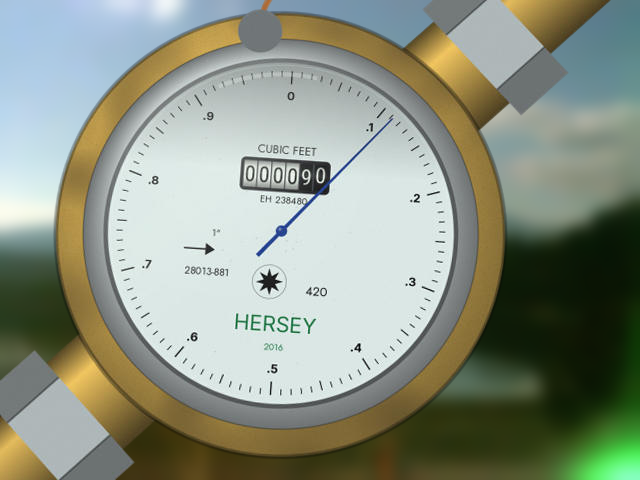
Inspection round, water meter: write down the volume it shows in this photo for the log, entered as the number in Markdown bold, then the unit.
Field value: **90.11** ft³
